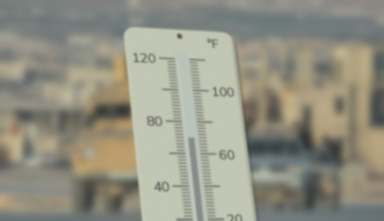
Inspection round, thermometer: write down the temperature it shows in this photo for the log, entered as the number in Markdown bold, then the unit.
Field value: **70** °F
